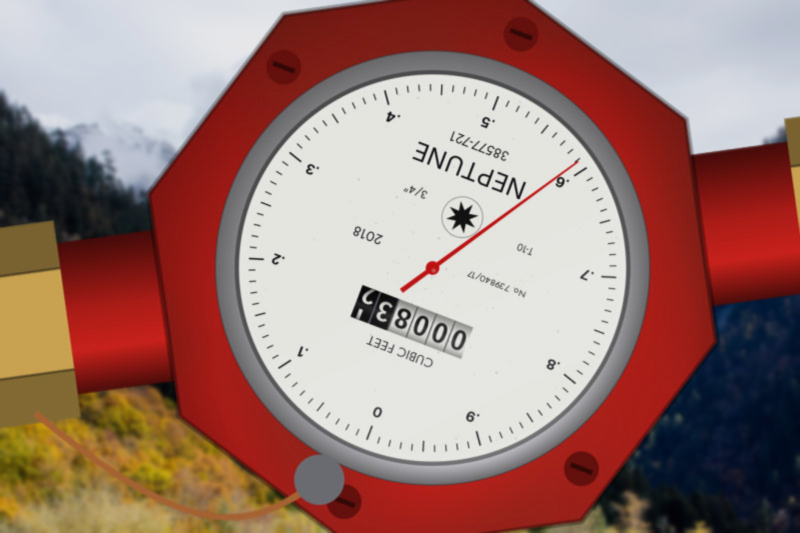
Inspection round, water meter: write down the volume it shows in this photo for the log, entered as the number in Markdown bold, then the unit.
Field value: **831.59** ft³
